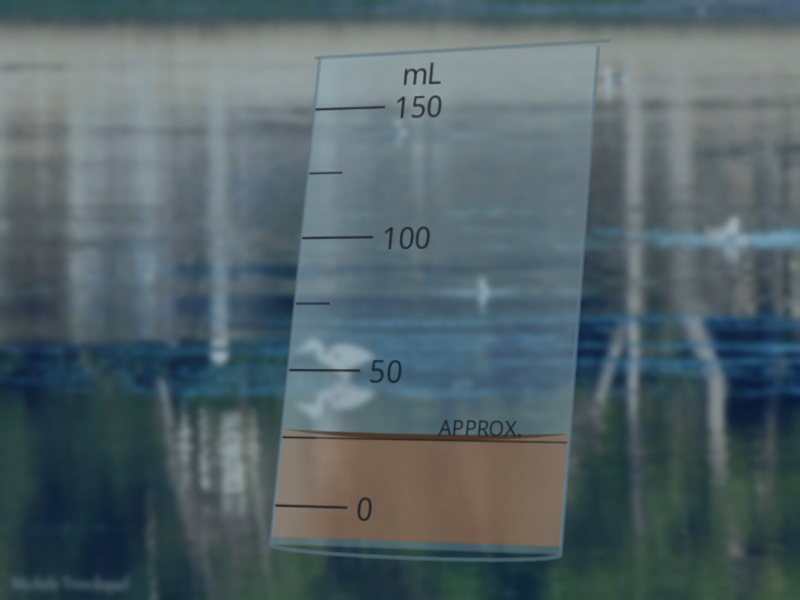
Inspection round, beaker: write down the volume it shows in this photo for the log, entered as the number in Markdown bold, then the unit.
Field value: **25** mL
